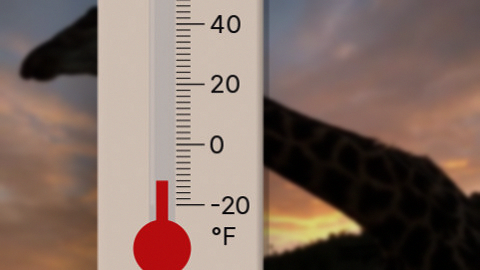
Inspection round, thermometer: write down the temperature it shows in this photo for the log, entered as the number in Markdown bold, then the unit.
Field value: **-12** °F
